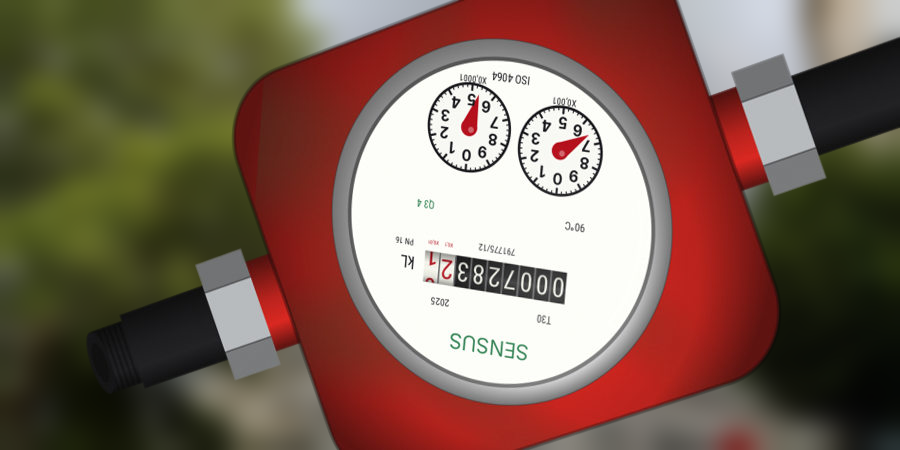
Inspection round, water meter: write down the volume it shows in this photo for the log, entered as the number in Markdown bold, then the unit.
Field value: **7283.2065** kL
